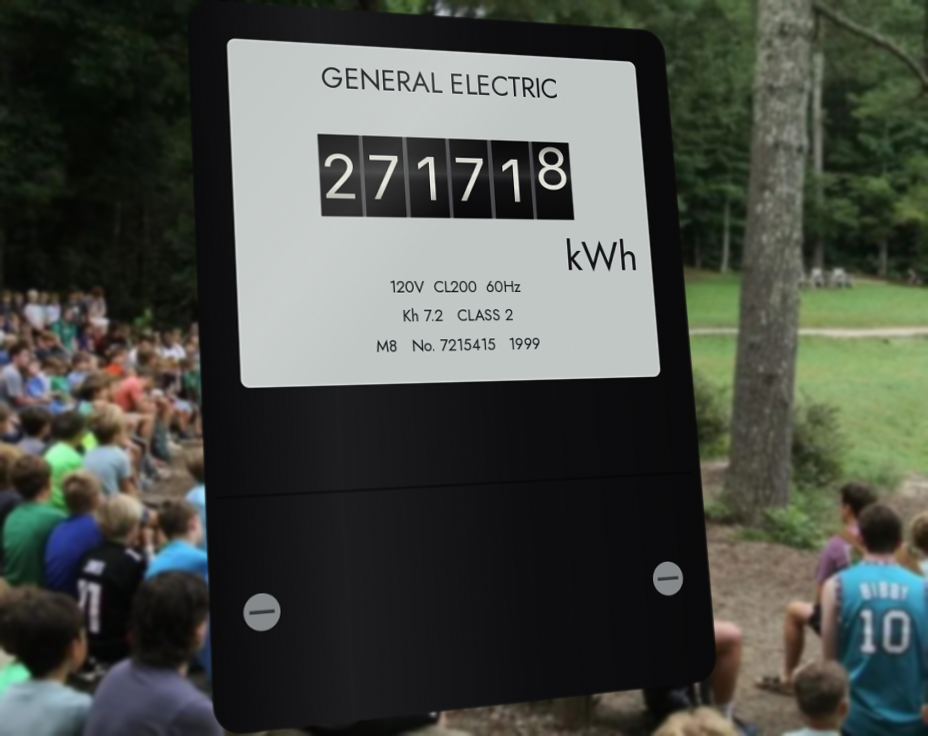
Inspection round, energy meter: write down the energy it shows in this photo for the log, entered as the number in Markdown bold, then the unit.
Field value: **271718** kWh
